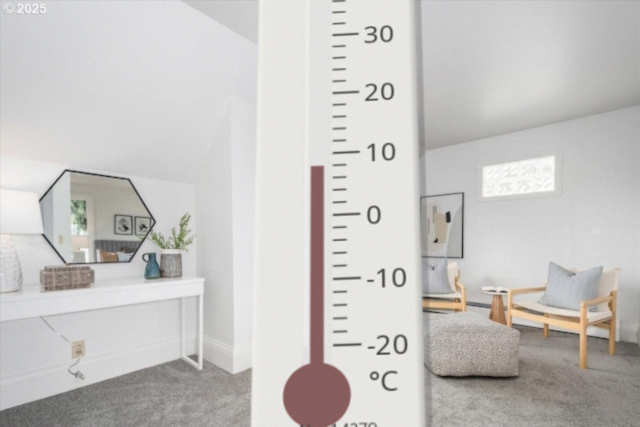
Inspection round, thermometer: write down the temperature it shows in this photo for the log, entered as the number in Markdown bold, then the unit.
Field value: **8** °C
